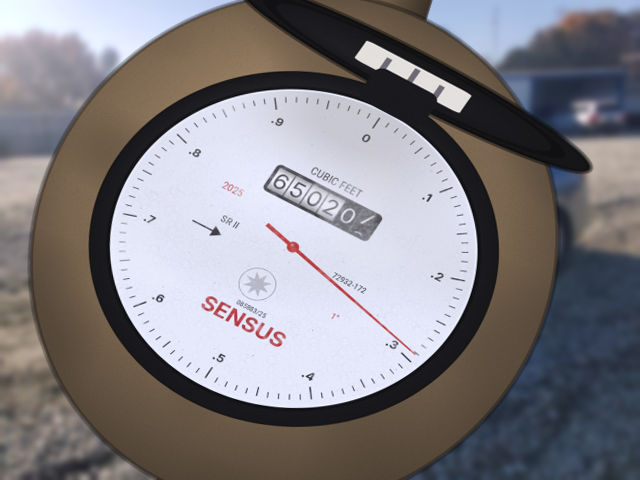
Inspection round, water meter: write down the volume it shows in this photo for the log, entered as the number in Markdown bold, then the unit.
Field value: **650207.29** ft³
